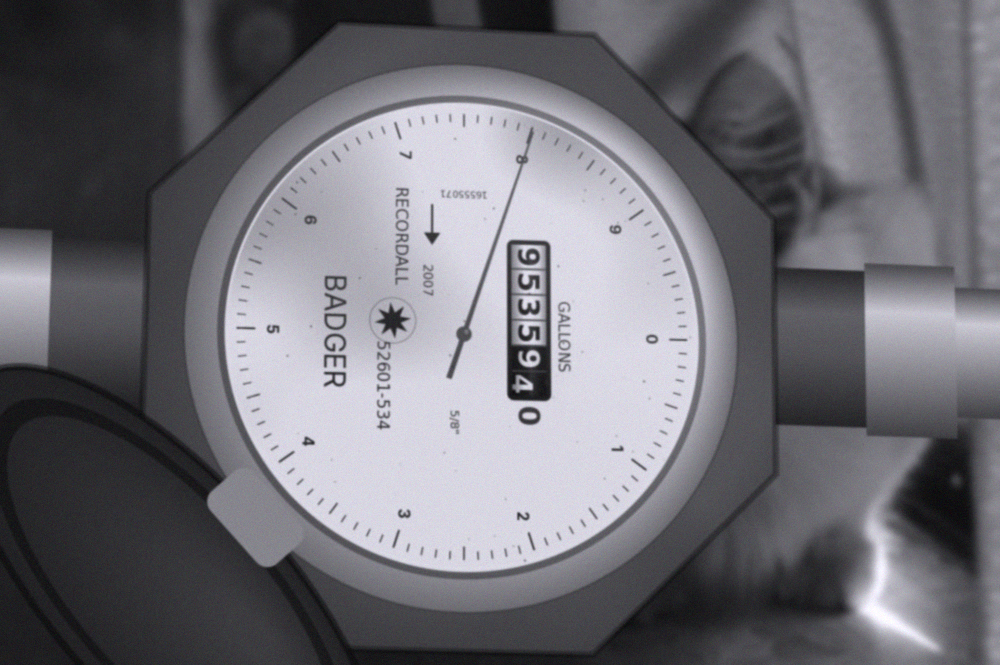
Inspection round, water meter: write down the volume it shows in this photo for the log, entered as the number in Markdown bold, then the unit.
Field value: **9535938.0** gal
